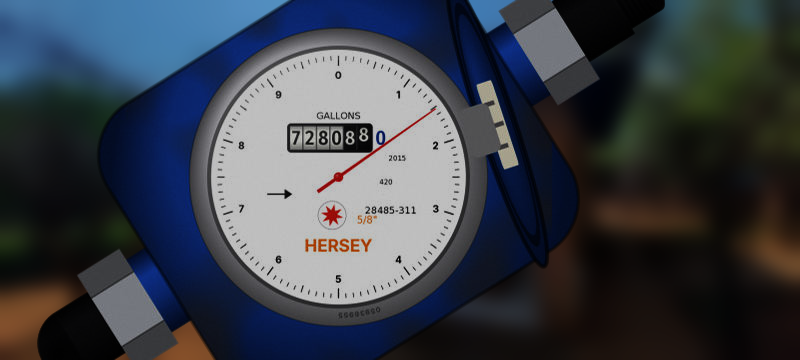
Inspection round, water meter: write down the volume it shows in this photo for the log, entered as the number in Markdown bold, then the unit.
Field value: **7280881.5** gal
